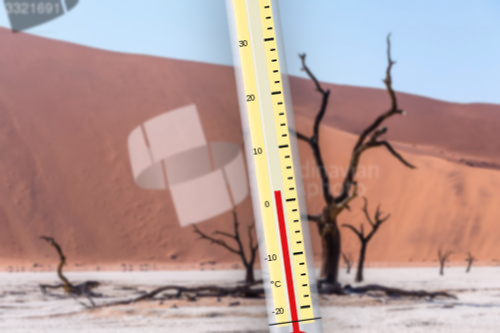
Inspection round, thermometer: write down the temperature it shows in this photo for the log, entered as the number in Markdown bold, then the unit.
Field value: **2** °C
